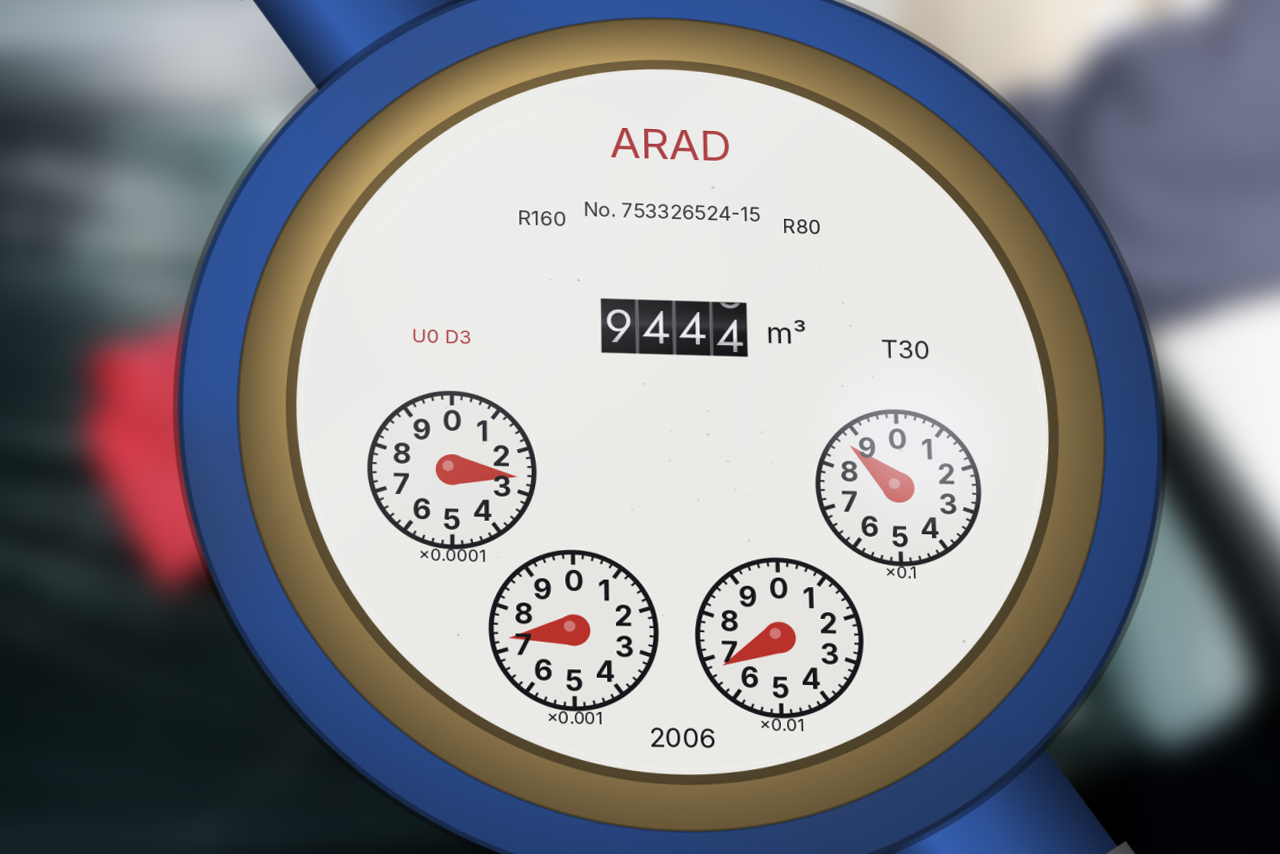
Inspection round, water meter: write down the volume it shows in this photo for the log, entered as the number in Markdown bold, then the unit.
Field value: **9443.8672** m³
